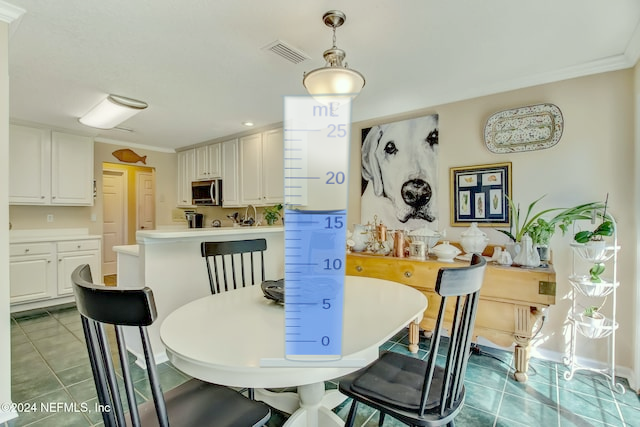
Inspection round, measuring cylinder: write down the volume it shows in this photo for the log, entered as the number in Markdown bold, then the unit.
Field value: **16** mL
